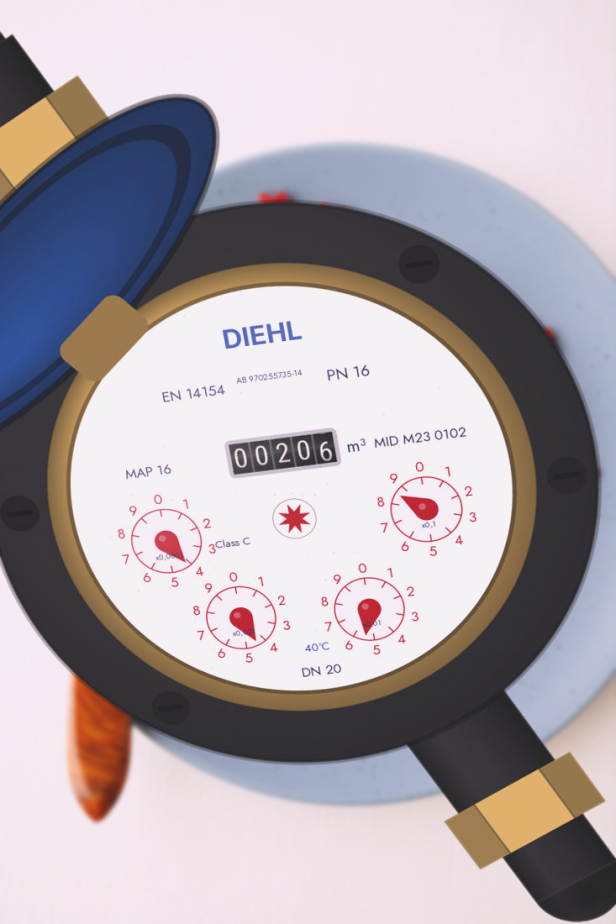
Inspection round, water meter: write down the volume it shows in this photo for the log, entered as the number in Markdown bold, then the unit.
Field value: **205.8544** m³
